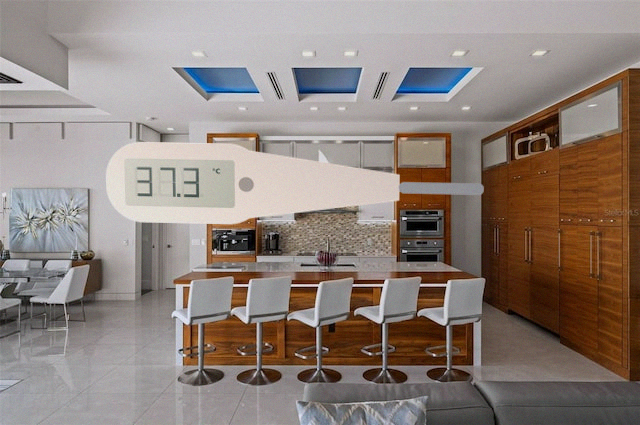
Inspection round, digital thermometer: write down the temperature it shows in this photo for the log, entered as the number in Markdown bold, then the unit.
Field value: **37.3** °C
